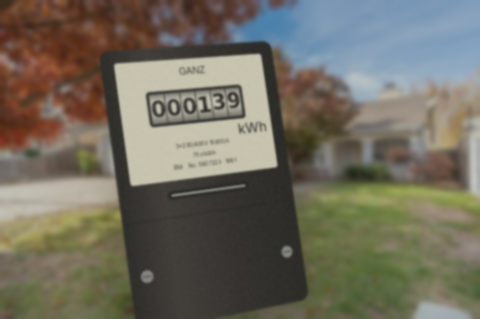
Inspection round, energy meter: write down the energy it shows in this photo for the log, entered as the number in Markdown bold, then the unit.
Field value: **139** kWh
